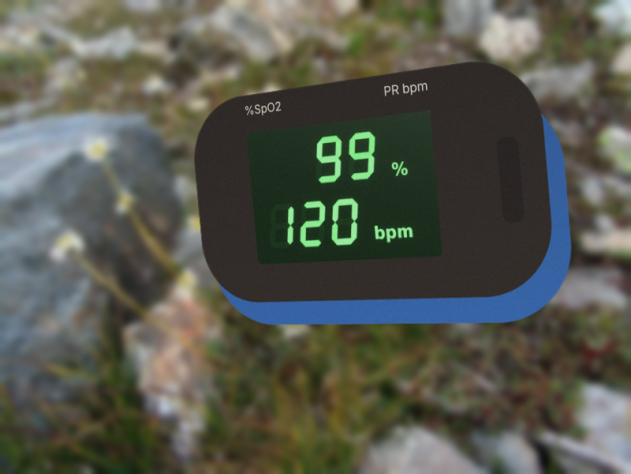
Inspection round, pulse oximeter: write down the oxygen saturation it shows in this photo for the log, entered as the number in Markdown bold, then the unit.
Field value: **99** %
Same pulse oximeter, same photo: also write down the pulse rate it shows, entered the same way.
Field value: **120** bpm
